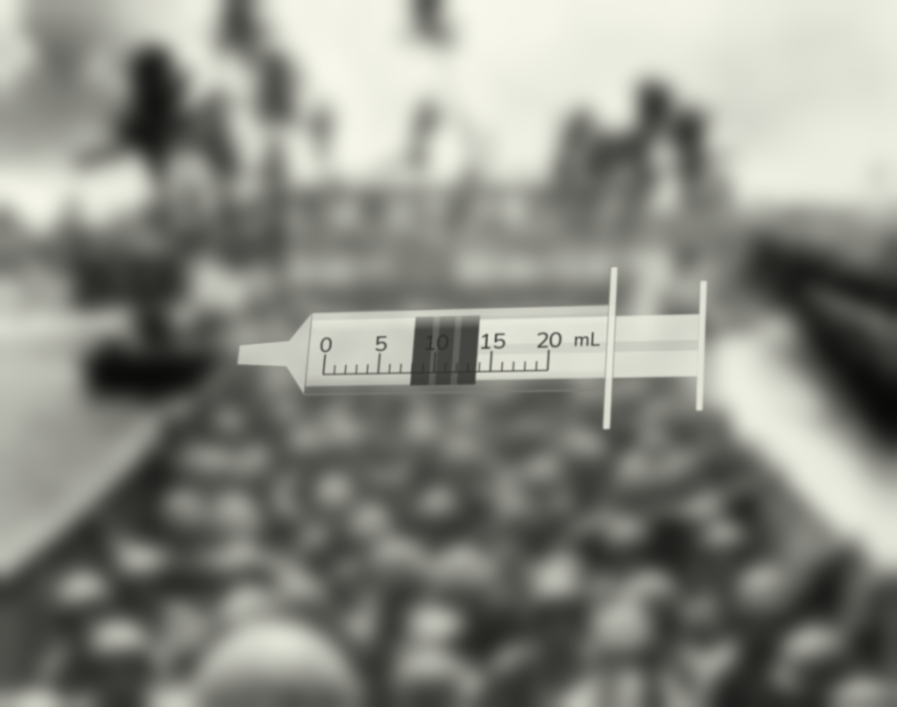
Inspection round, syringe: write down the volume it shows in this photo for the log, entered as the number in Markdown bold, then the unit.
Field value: **8** mL
